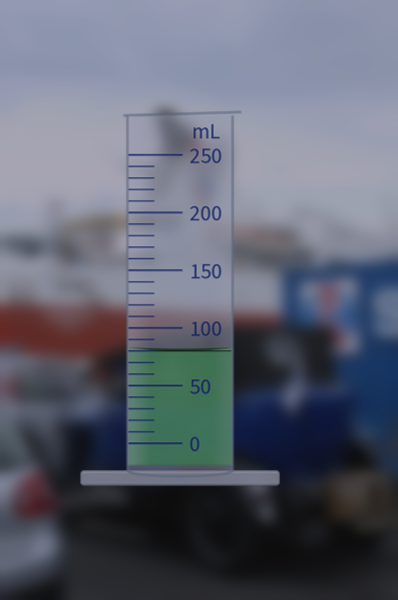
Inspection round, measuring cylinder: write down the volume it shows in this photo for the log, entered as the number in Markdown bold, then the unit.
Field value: **80** mL
